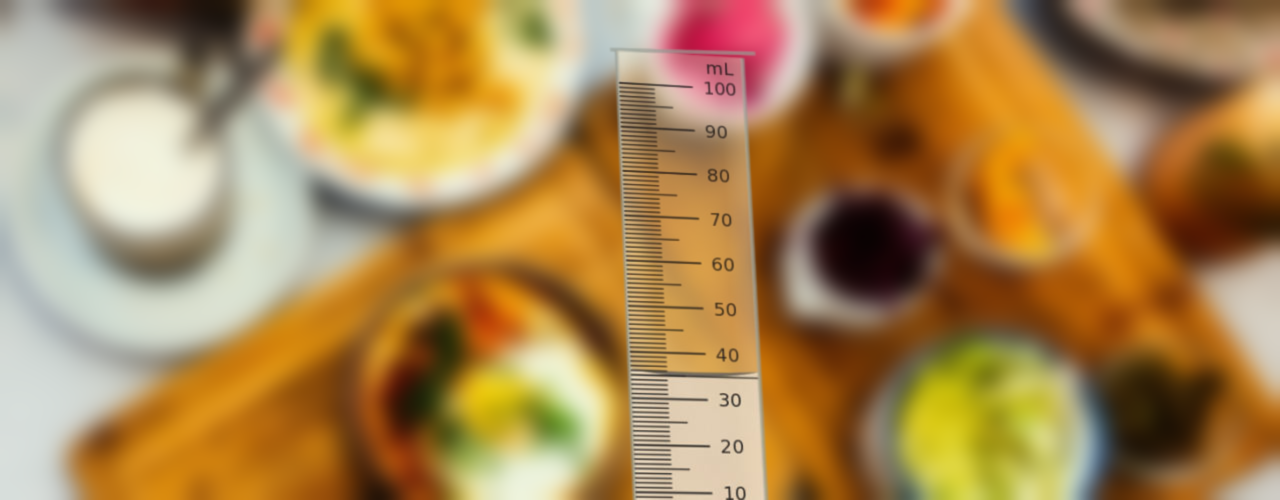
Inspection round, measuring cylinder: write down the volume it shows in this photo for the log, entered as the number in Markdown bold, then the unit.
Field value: **35** mL
